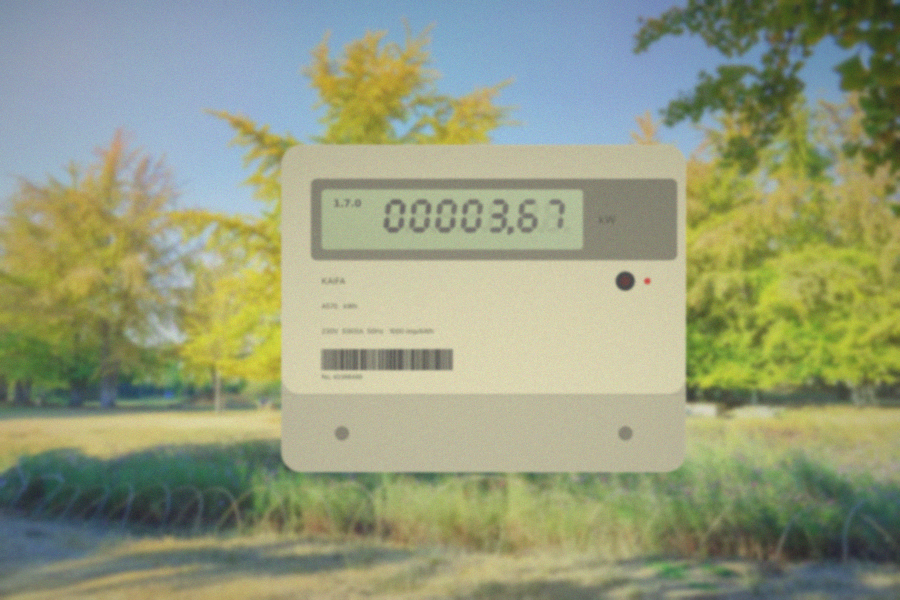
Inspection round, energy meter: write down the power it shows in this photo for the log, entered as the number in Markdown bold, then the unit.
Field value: **3.67** kW
